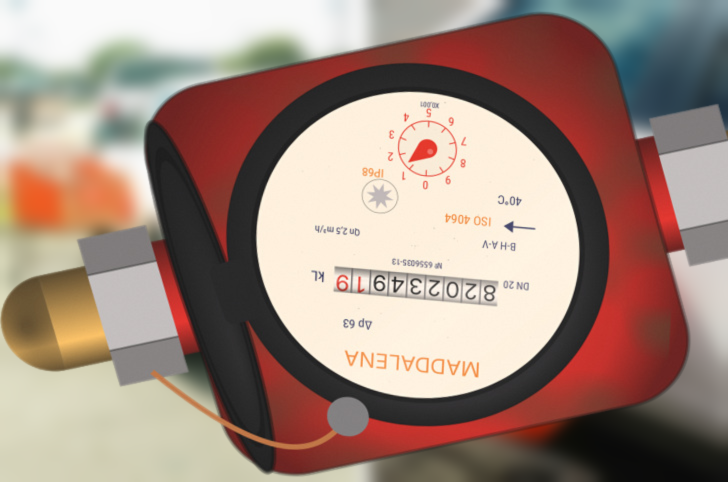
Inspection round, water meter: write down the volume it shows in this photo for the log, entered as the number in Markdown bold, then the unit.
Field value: **8202349.191** kL
